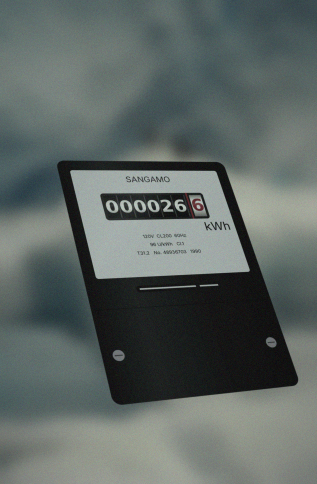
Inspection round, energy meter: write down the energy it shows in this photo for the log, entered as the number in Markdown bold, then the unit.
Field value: **26.6** kWh
